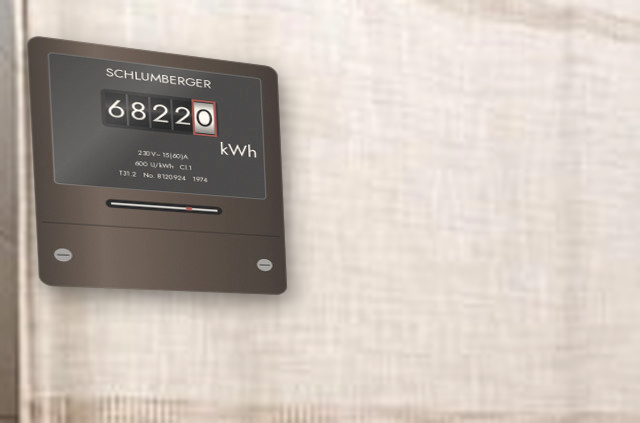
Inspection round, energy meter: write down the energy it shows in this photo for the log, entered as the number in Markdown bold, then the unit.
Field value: **6822.0** kWh
